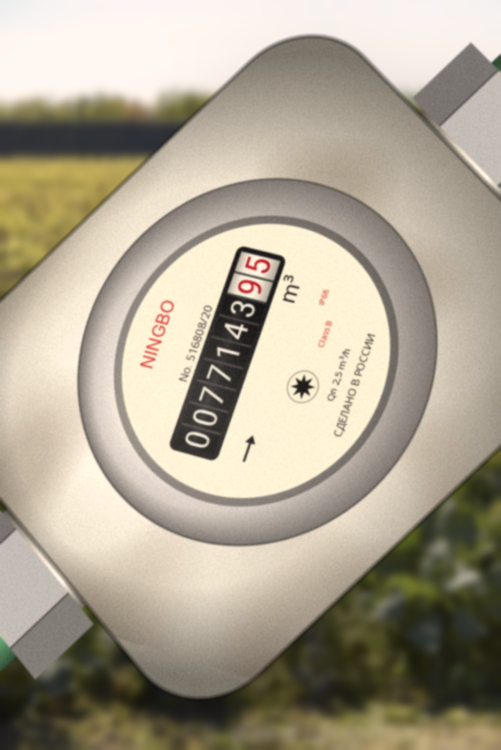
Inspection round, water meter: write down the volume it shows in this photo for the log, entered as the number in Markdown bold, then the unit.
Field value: **77143.95** m³
